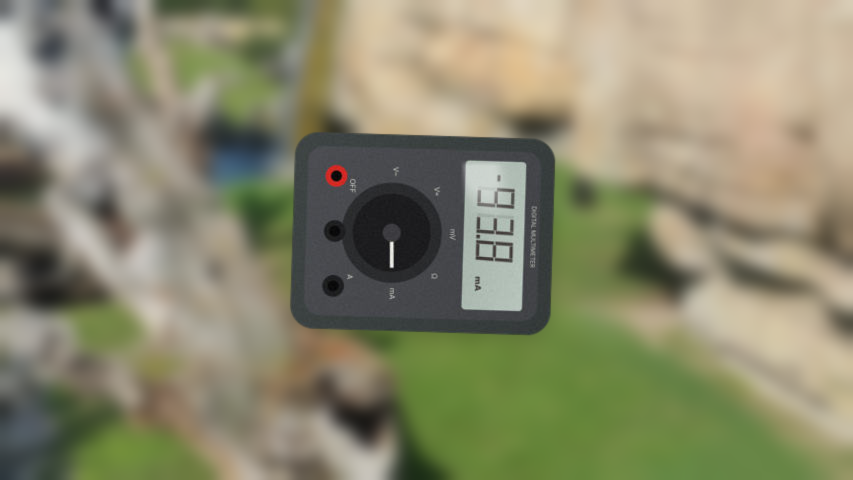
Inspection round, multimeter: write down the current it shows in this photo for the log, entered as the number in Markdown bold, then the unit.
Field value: **-93.8** mA
